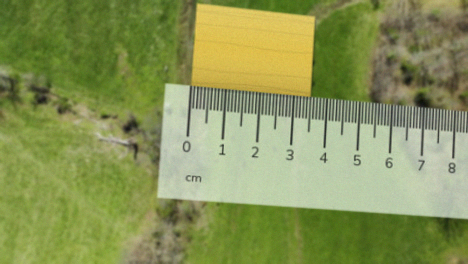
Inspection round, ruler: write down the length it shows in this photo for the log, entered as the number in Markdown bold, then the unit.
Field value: **3.5** cm
